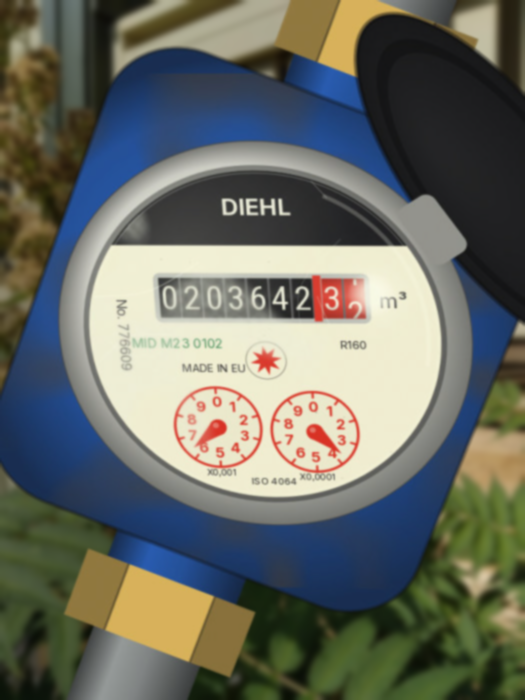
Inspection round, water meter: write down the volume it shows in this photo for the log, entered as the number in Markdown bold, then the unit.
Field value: **203642.3163** m³
